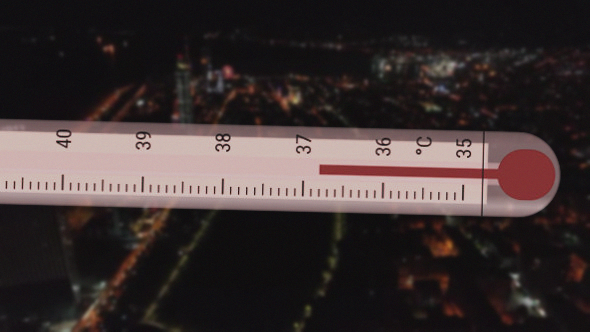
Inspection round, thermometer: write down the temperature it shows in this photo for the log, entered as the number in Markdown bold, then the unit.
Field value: **36.8** °C
